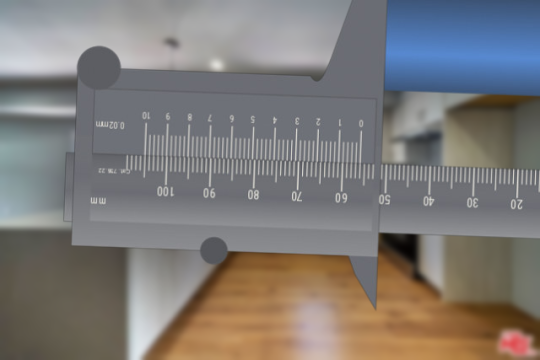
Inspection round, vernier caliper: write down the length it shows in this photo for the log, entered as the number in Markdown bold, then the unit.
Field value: **56.0** mm
